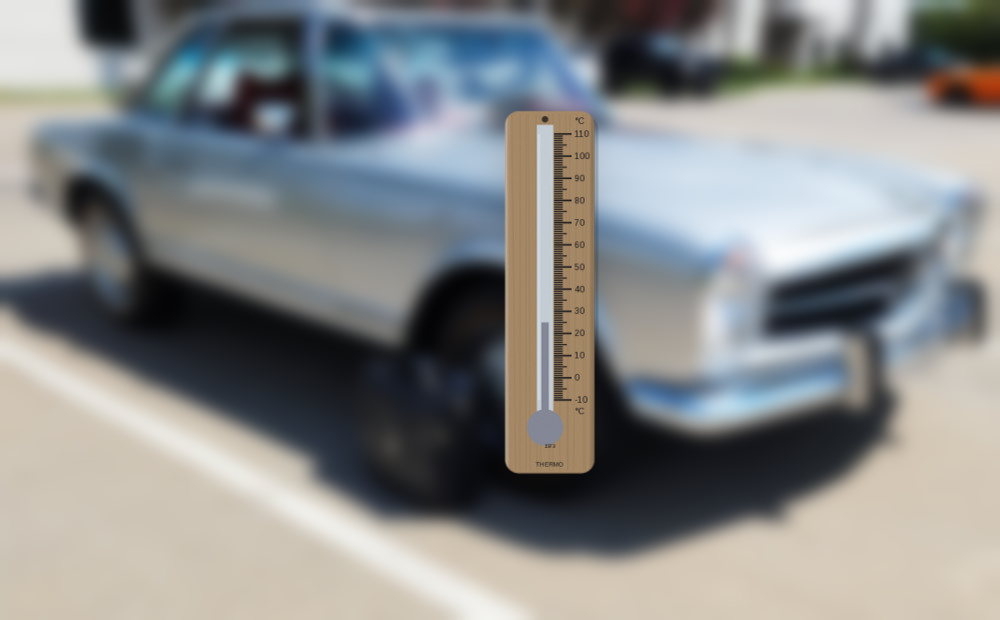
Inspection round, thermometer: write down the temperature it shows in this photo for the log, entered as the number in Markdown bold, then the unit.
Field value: **25** °C
